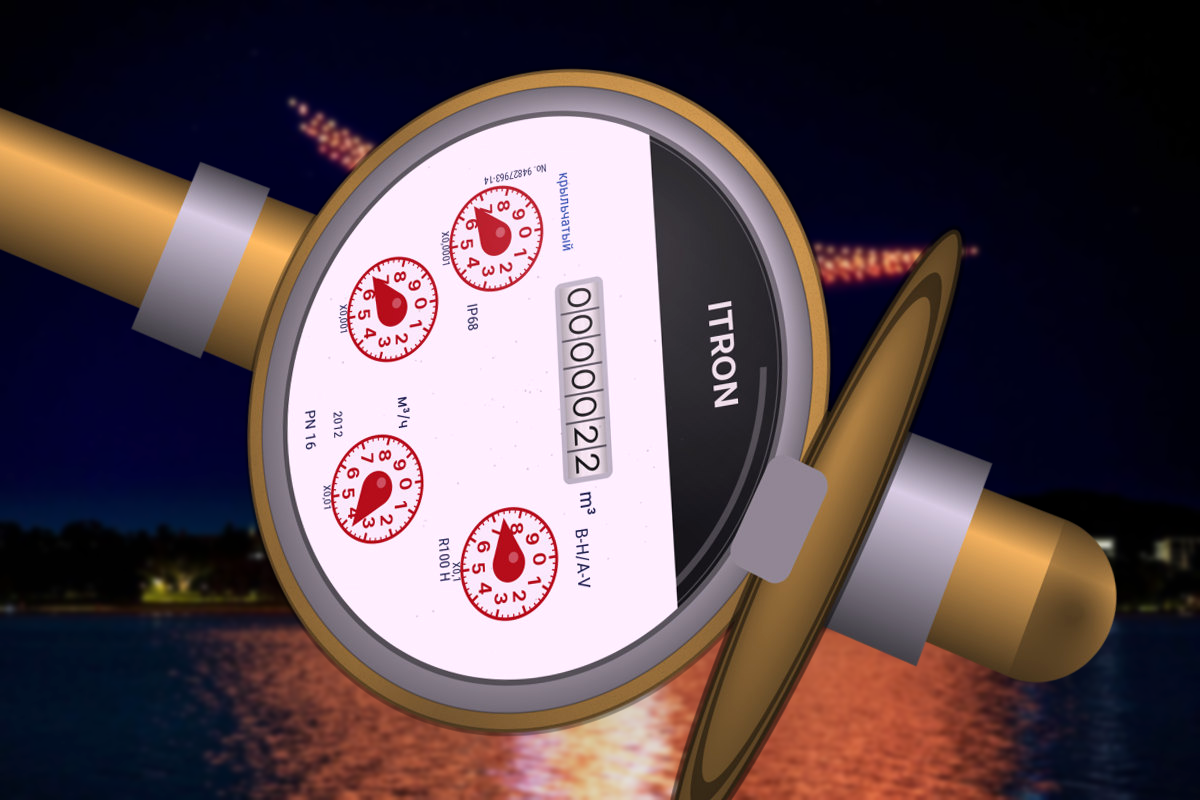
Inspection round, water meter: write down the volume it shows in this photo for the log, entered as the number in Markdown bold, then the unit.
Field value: **22.7366** m³
